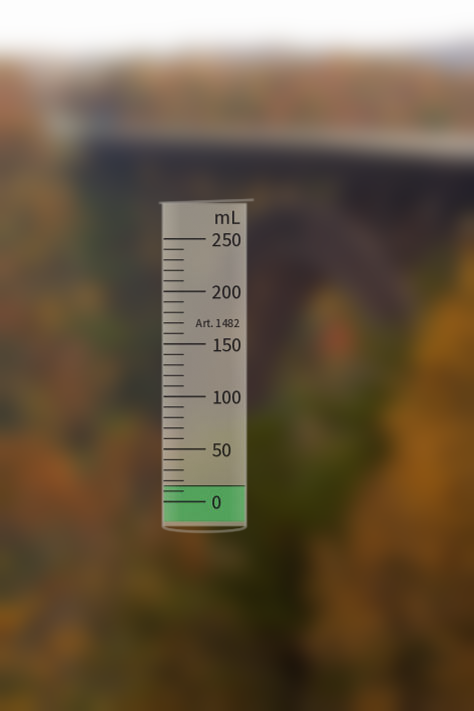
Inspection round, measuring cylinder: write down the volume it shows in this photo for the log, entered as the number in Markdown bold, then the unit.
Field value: **15** mL
